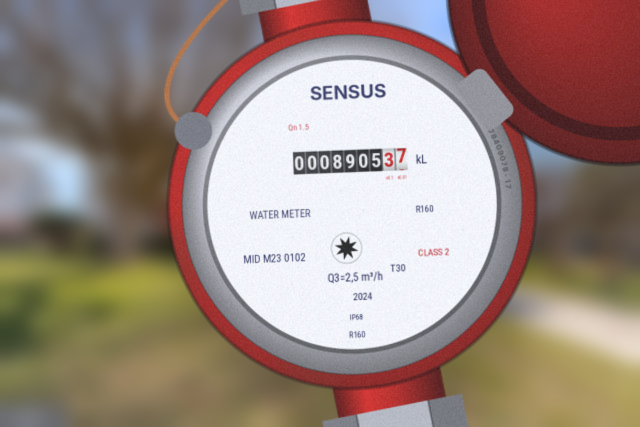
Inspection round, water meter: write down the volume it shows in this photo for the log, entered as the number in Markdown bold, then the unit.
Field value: **8905.37** kL
